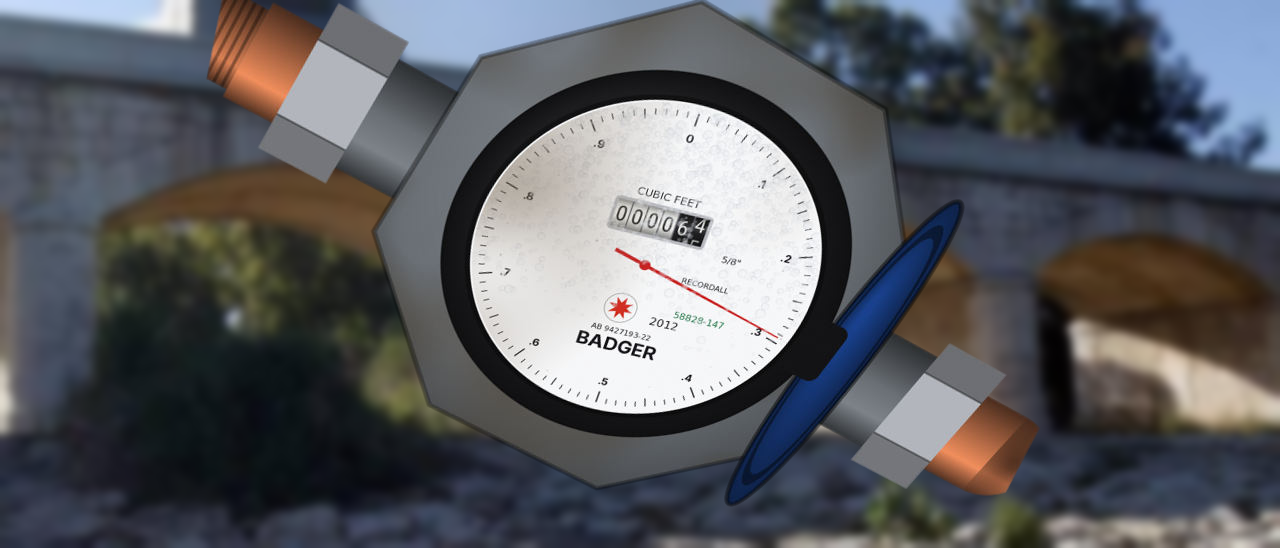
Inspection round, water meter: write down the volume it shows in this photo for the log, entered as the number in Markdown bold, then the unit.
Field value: **64.29** ft³
